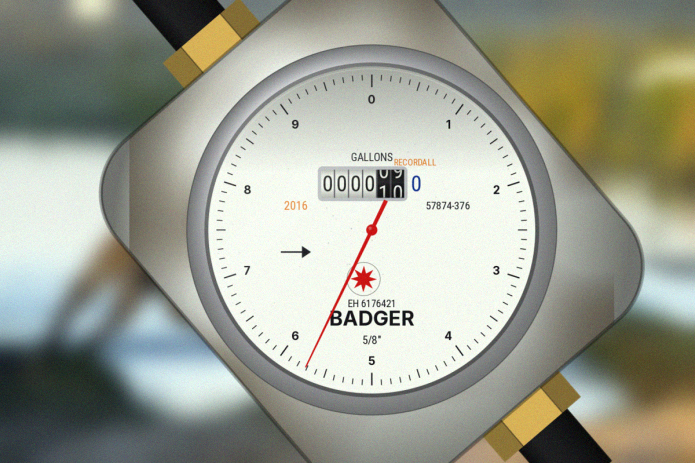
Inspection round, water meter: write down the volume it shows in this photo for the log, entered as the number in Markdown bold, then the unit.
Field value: **95.7** gal
